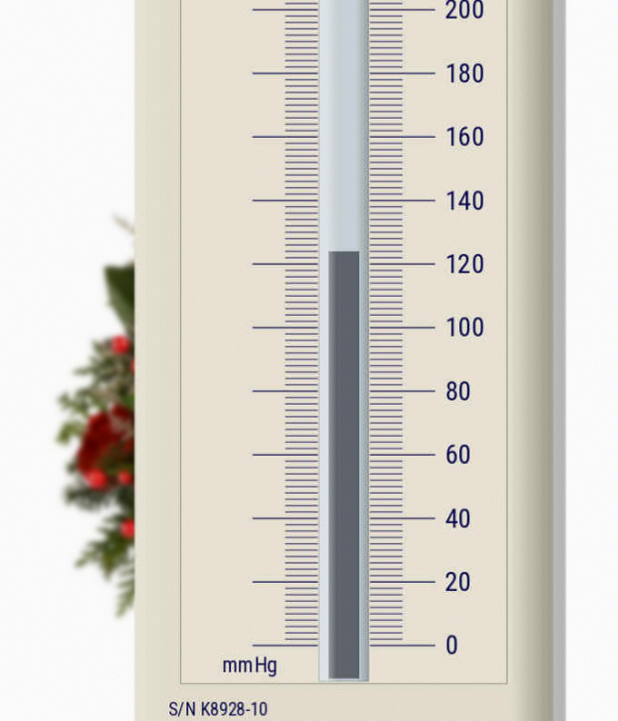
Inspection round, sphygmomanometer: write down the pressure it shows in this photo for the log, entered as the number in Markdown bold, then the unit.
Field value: **124** mmHg
